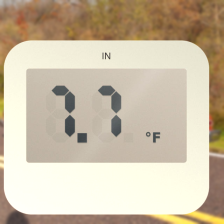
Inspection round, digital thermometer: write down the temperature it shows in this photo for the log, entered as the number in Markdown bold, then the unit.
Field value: **7.7** °F
